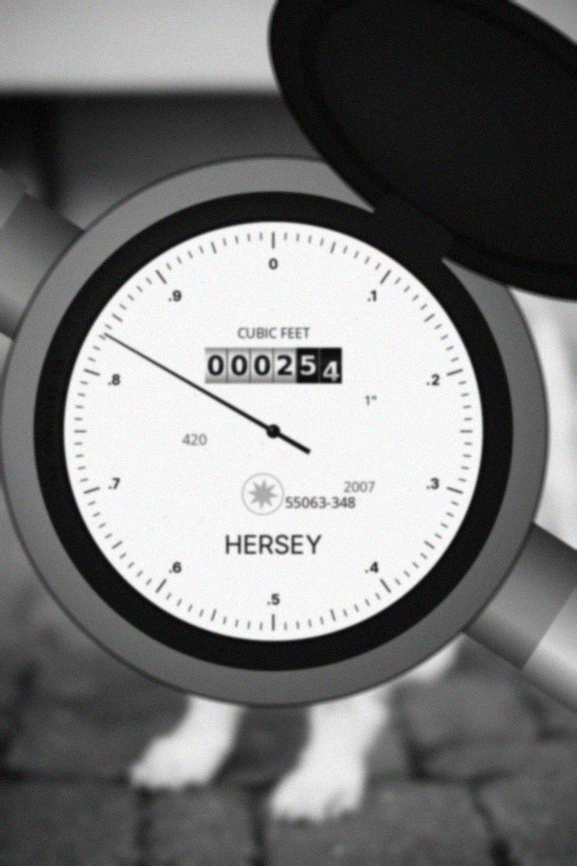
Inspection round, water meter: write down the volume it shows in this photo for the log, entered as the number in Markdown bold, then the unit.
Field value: **253.83** ft³
